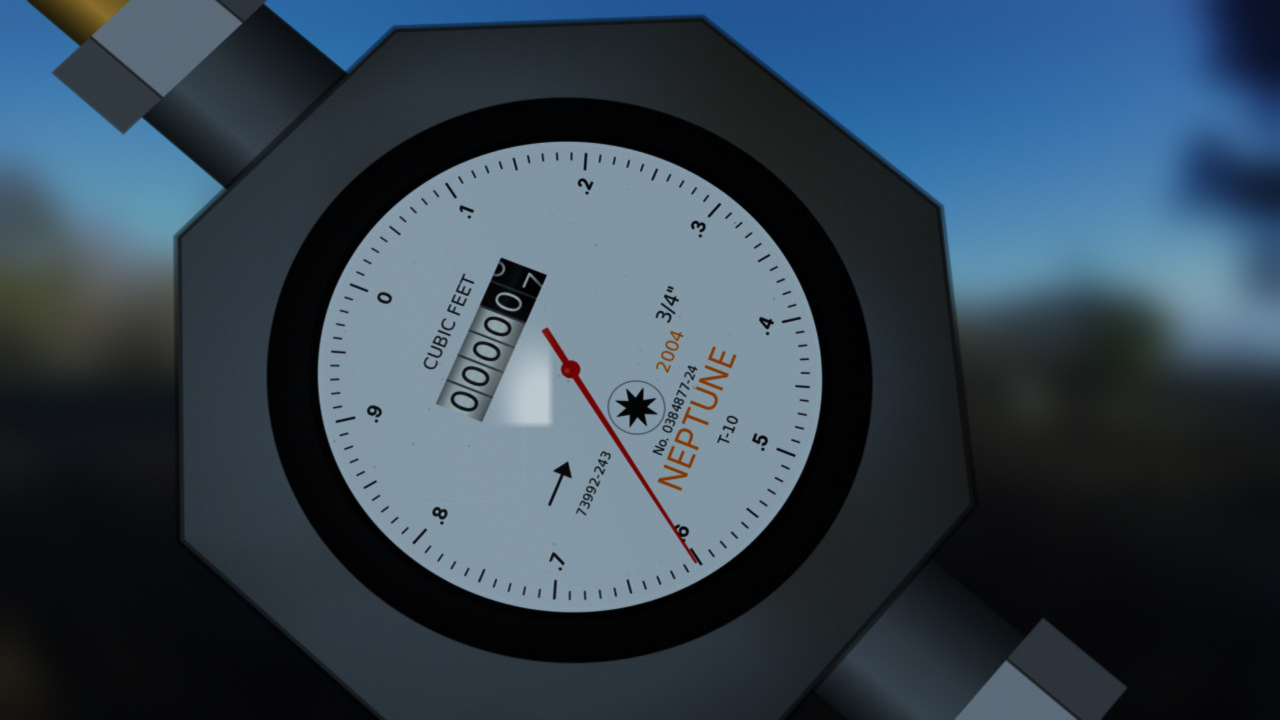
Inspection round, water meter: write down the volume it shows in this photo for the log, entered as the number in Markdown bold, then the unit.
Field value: **6.60** ft³
